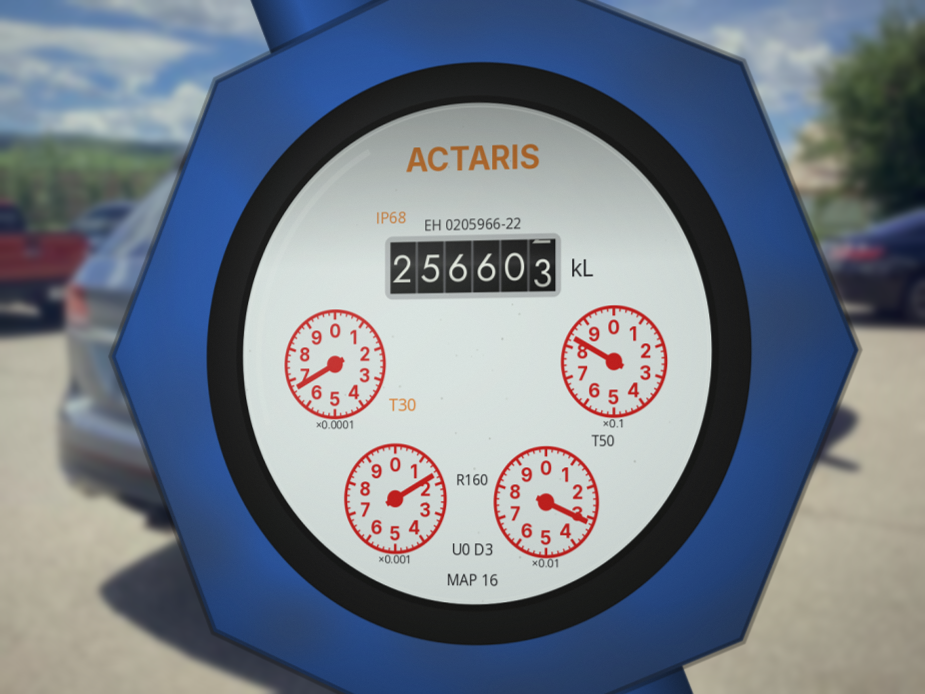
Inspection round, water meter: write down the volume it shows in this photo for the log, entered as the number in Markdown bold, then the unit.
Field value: **256602.8316** kL
